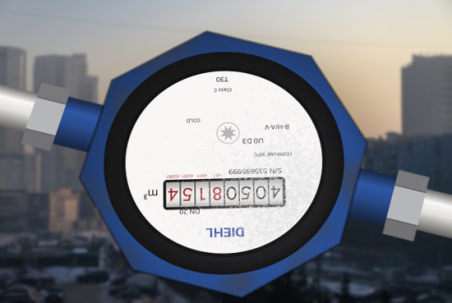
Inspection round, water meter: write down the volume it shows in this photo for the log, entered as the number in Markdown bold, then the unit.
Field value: **4050.8154** m³
